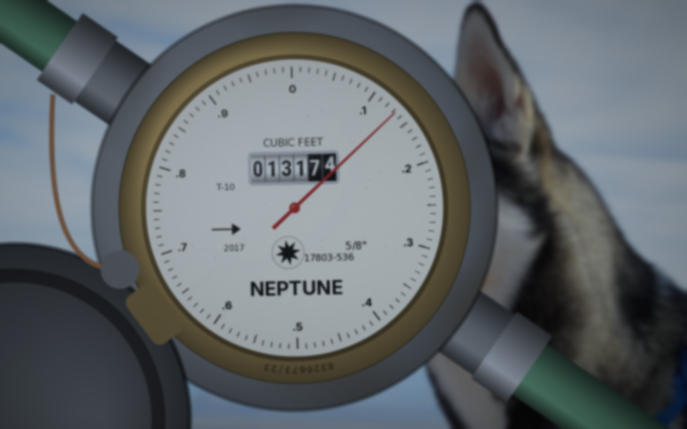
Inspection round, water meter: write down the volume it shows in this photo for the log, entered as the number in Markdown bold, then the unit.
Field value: **13174.13** ft³
